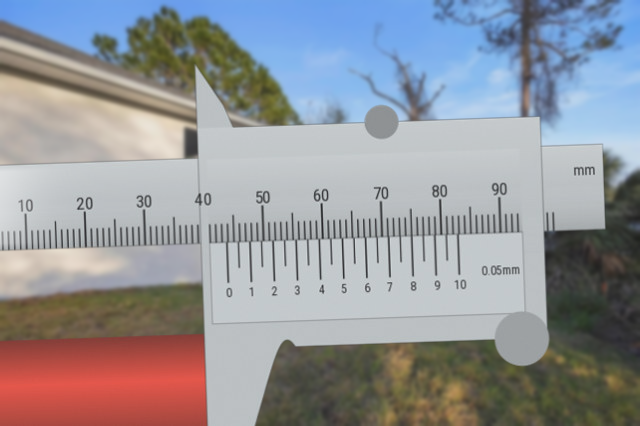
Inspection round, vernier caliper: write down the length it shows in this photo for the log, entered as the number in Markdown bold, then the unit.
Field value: **43.8** mm
